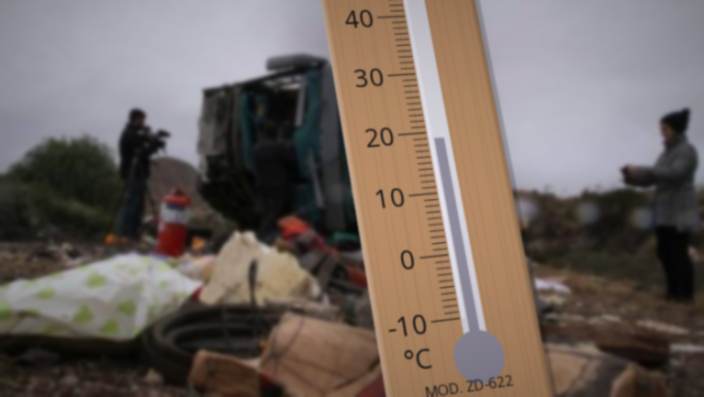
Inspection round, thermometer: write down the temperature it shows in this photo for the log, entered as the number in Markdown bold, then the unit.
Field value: **19** °C
